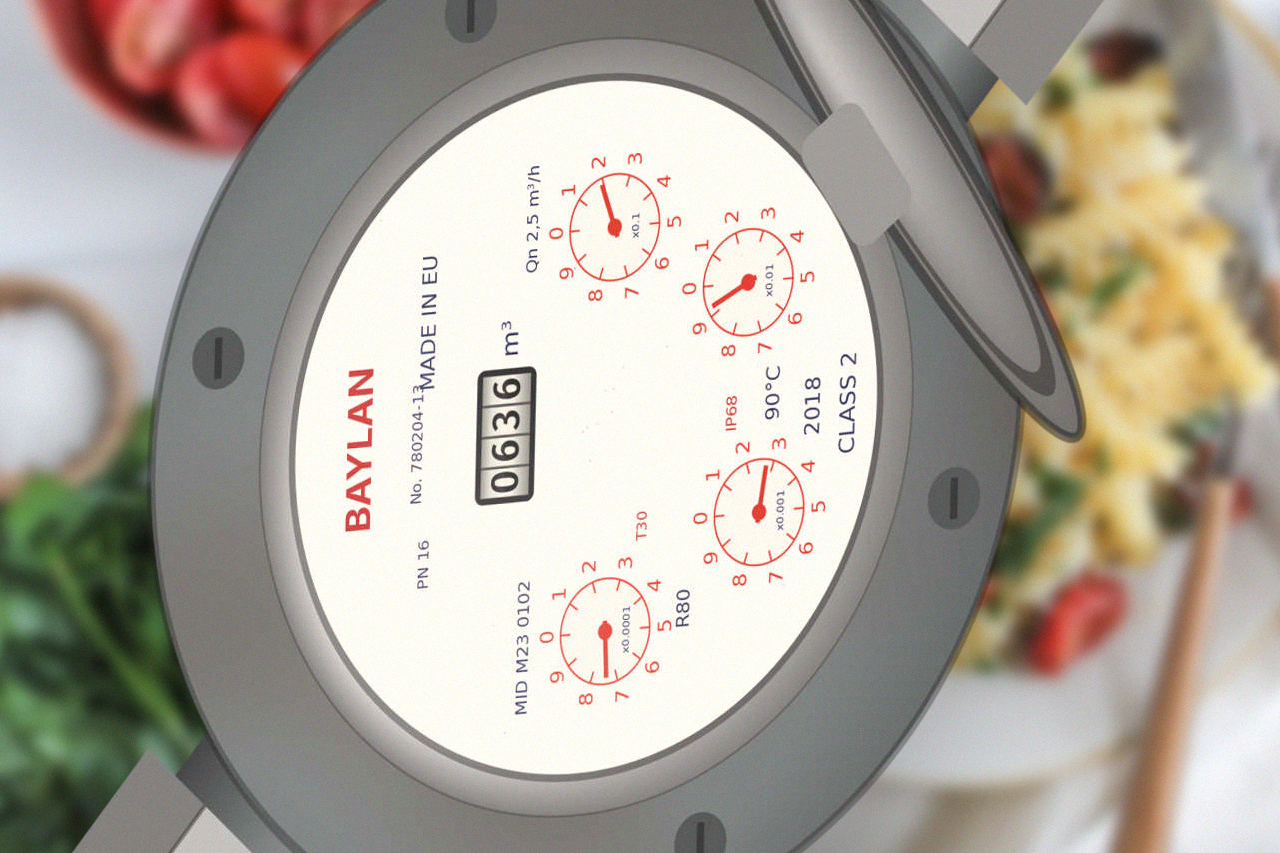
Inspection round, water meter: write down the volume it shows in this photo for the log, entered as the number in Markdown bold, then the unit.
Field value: **636.1927** m³
